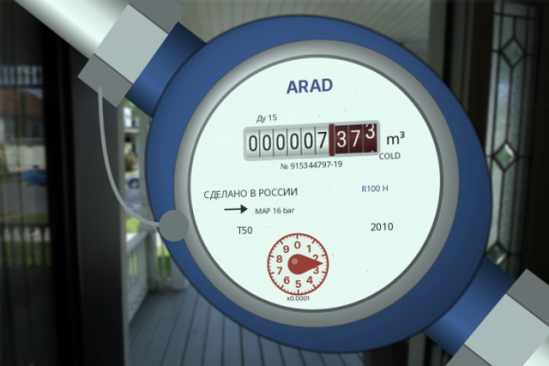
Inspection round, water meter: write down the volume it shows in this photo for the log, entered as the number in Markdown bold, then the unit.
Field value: **7.3732** m³
